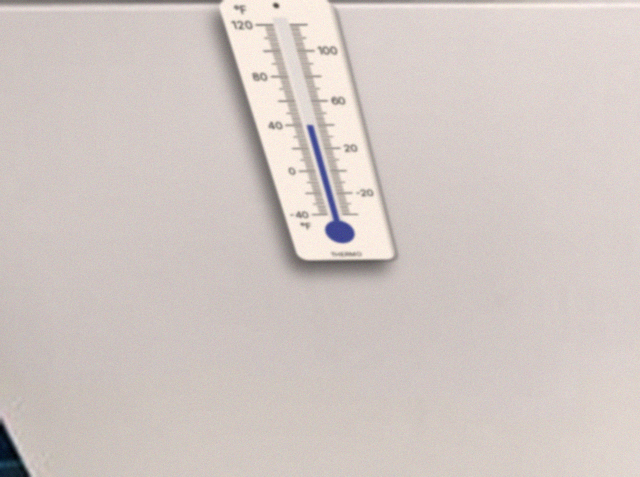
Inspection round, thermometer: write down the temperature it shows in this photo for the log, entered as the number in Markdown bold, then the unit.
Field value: **40** °F
